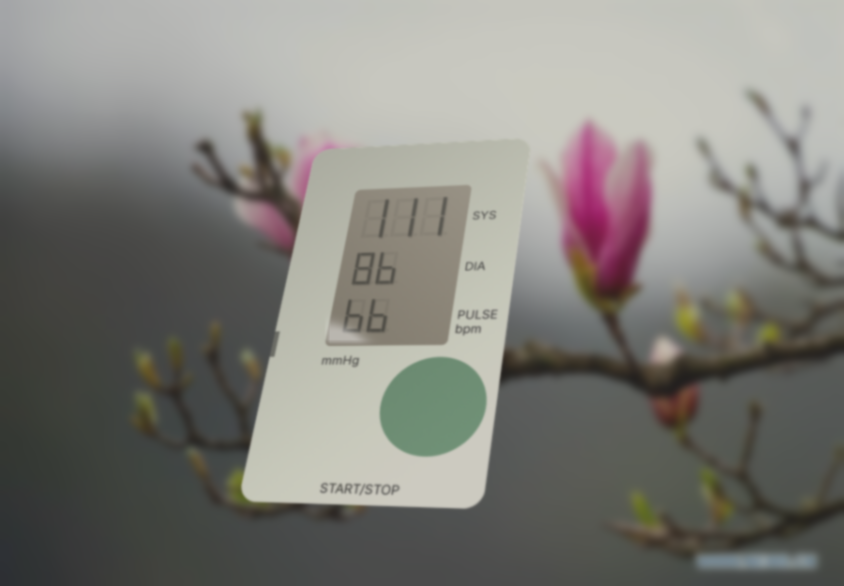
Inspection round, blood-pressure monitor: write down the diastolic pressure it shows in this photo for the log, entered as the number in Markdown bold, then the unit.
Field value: **86** mmHg
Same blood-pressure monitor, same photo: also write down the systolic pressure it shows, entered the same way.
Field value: **111** mmHg
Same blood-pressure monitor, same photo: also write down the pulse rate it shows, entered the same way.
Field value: **66** bpm
